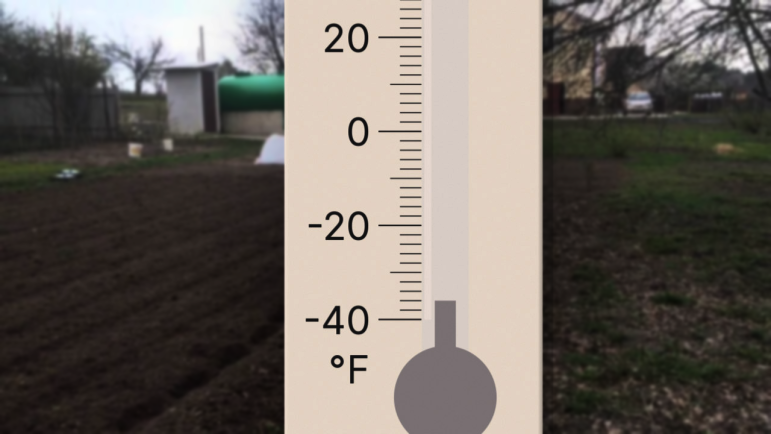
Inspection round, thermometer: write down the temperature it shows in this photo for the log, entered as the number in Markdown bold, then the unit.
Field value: **-36** °F
